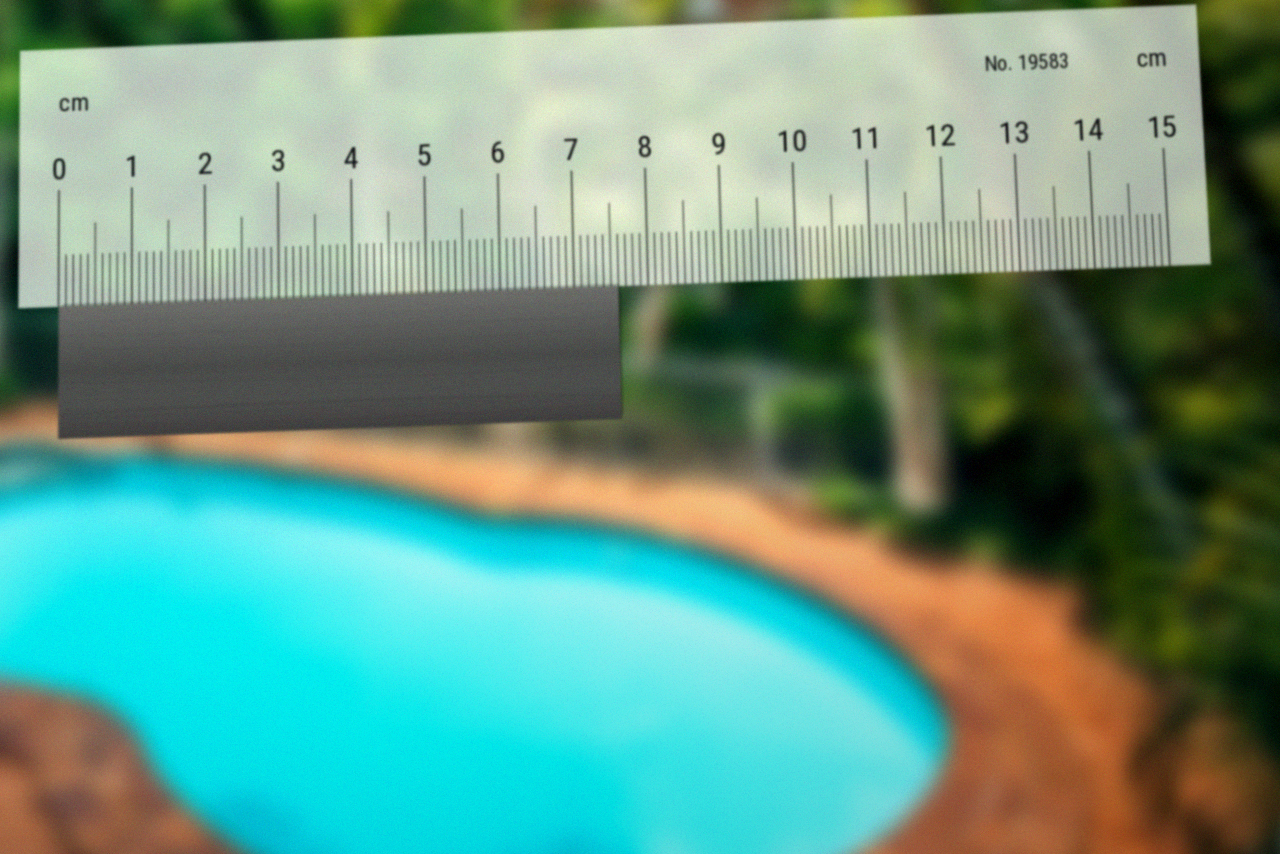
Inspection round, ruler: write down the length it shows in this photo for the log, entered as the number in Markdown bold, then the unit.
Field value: **7.6** cm
